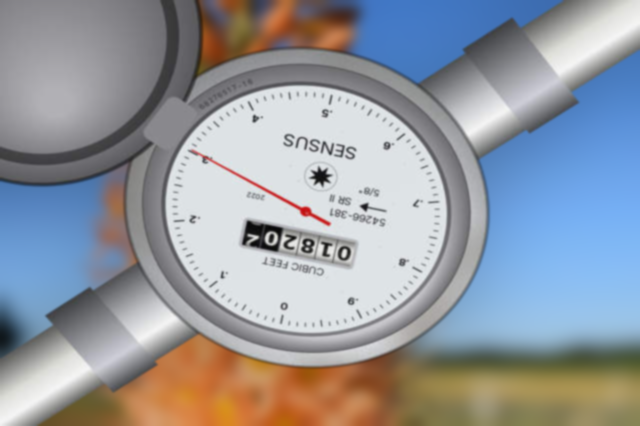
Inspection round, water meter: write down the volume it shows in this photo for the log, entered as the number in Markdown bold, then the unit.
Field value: **18202.30** ft³
